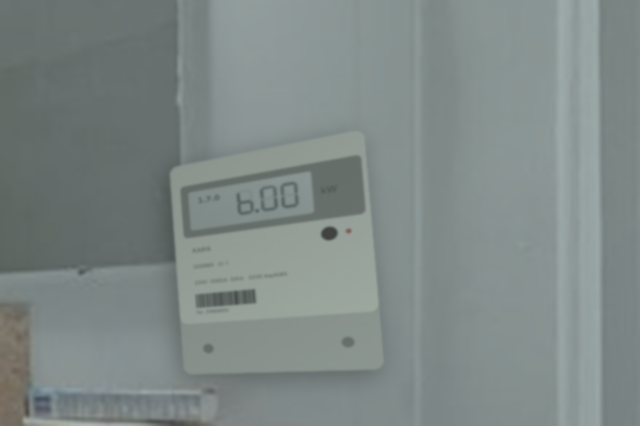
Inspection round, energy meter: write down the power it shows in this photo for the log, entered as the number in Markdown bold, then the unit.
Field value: **6.00** kW
